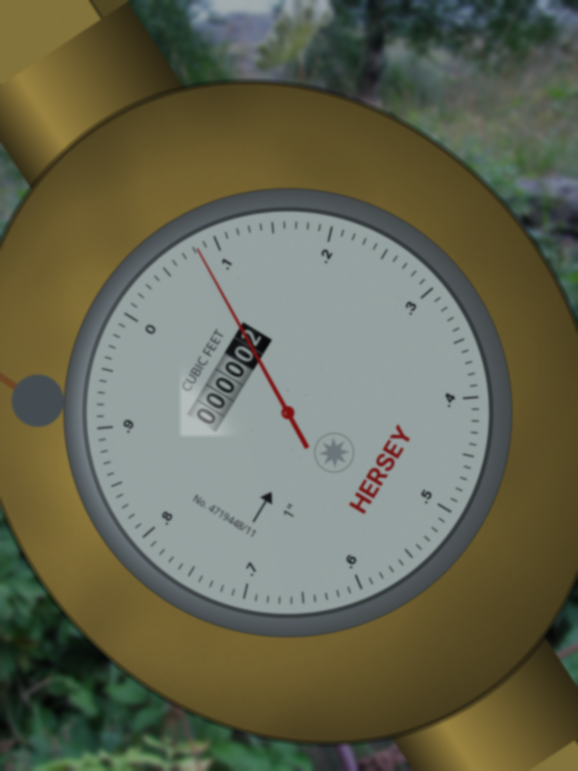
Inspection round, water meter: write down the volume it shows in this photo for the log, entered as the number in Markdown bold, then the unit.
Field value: **2.08** ft³
